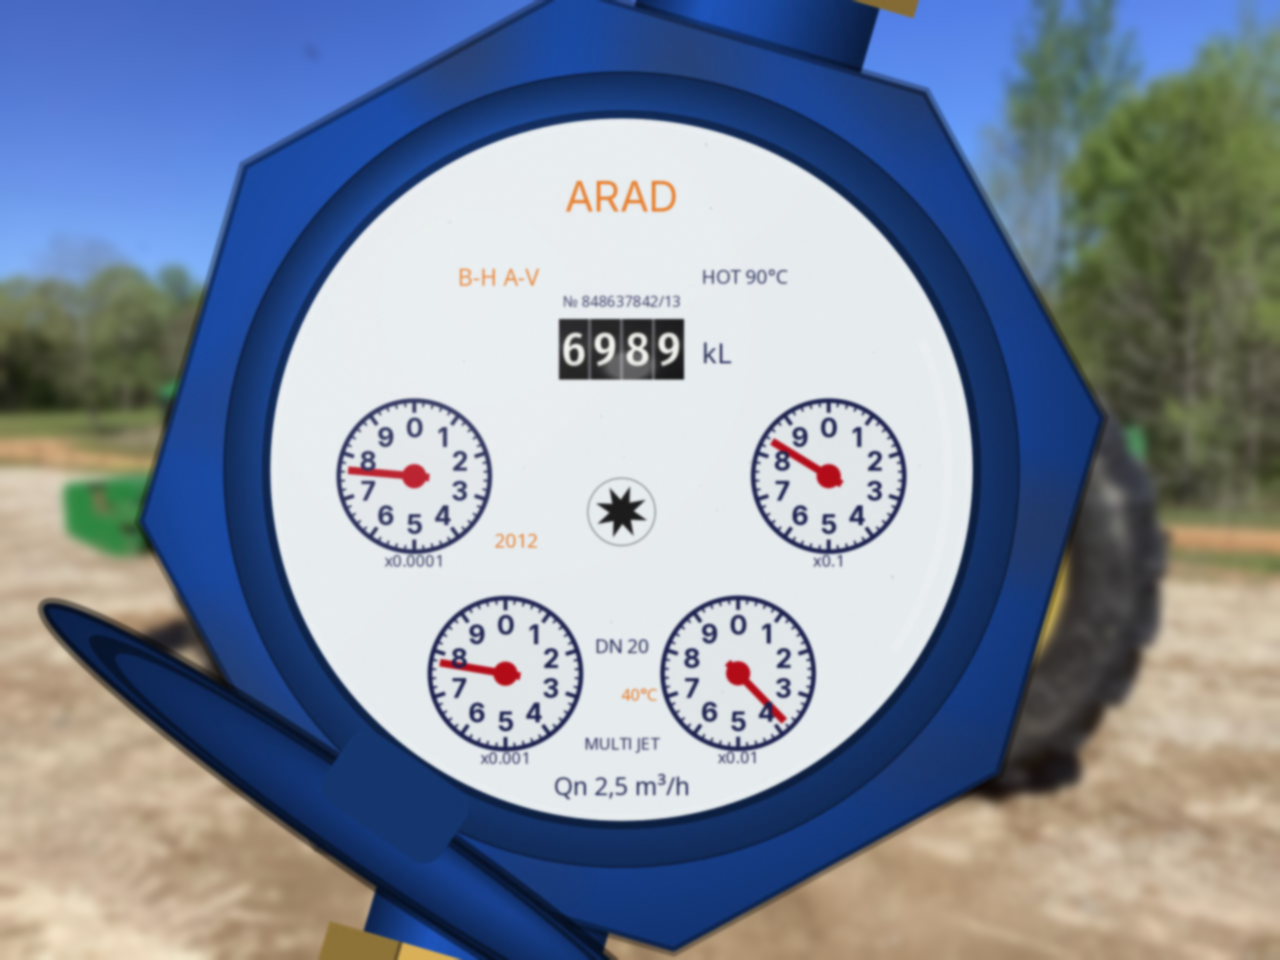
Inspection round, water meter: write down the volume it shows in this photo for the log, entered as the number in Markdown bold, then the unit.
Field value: **6989.8377** kL
